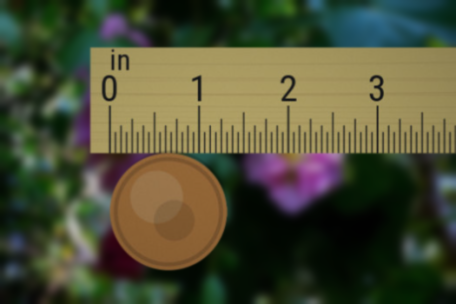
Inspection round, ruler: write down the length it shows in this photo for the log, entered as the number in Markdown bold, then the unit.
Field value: **1.3125** in
